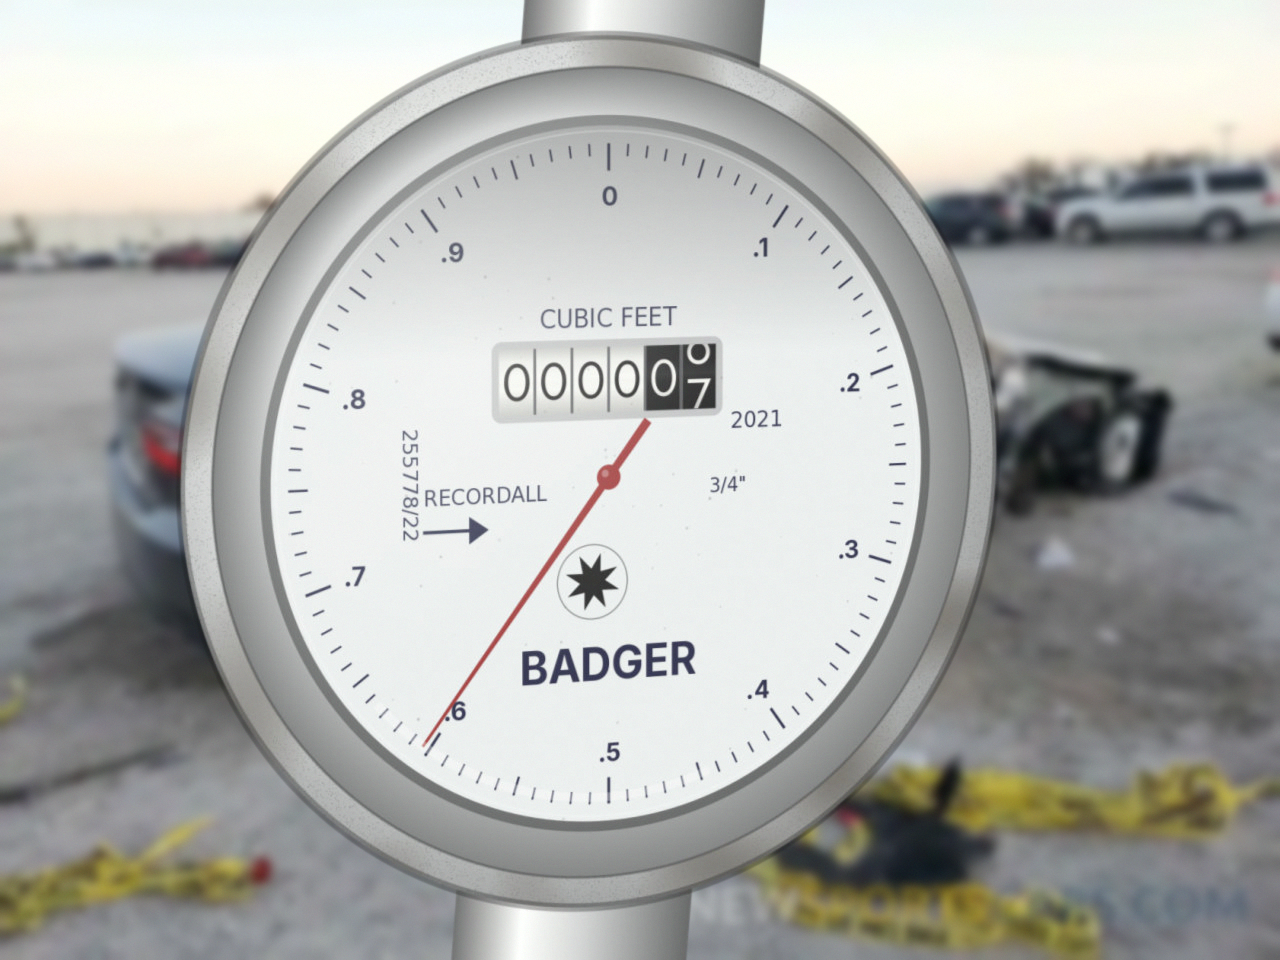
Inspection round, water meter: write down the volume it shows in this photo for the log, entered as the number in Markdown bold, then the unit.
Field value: **6.60** ft³
